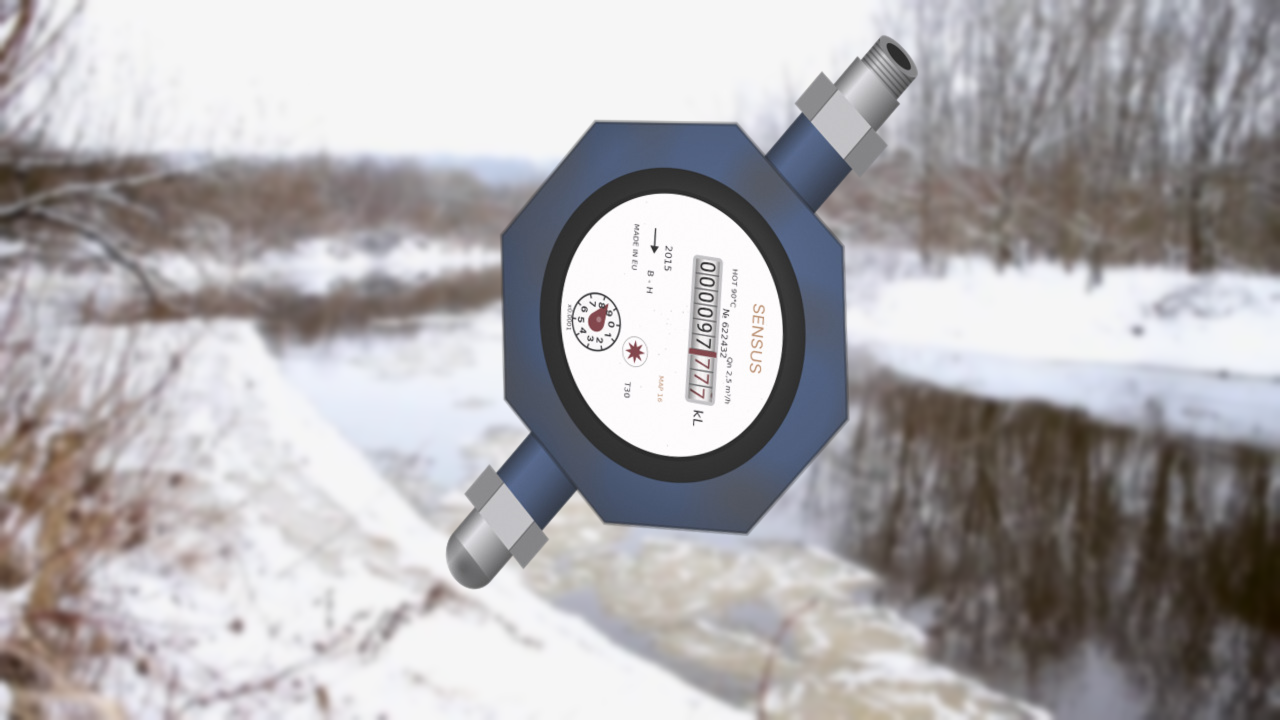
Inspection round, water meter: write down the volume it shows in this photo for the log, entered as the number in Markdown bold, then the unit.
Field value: **97.7768** kL
